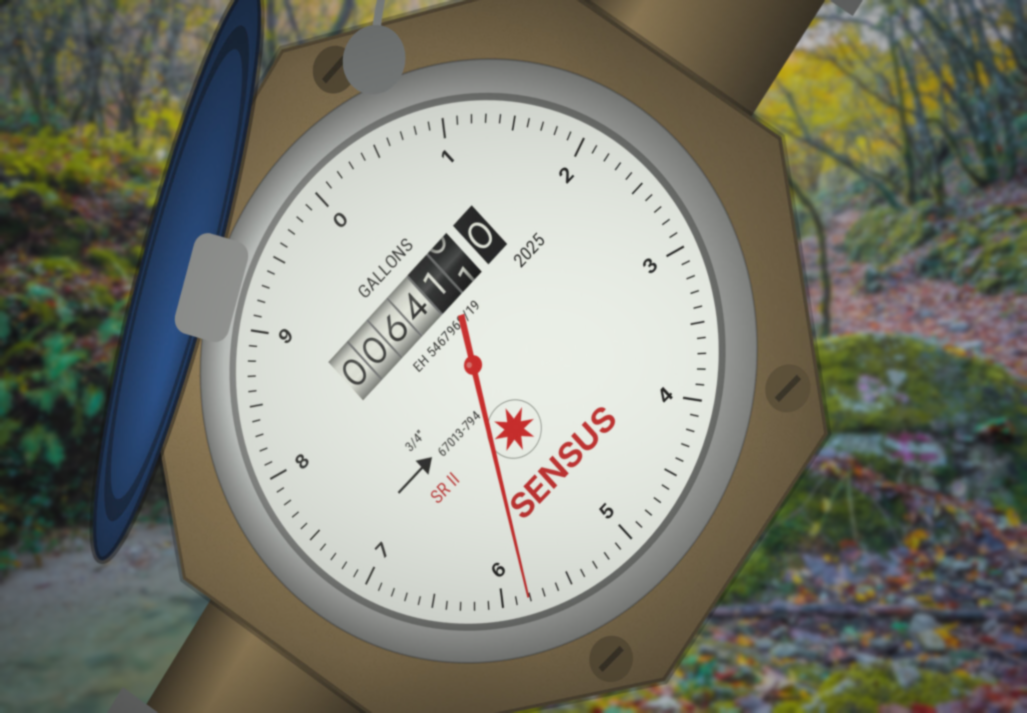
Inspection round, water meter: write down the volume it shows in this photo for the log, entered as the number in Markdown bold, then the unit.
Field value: **64105.8** gal
